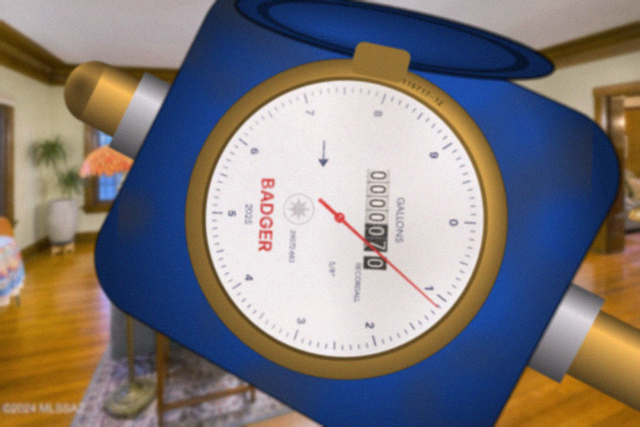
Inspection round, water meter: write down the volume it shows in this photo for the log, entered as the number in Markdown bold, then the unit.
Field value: **71.1** gal
